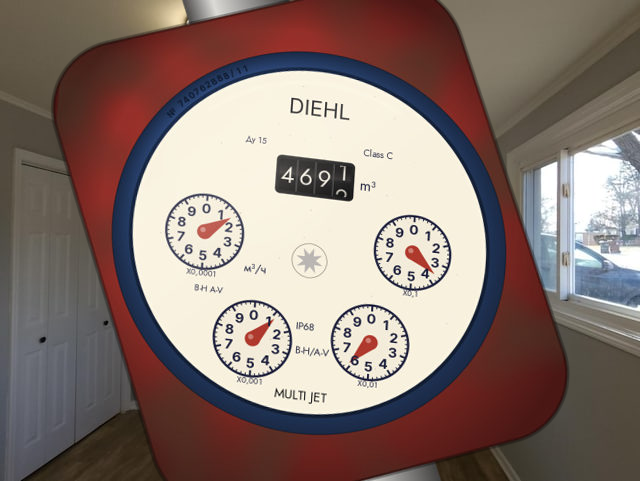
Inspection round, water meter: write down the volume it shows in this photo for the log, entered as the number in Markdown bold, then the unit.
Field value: **4691.3611** m³
